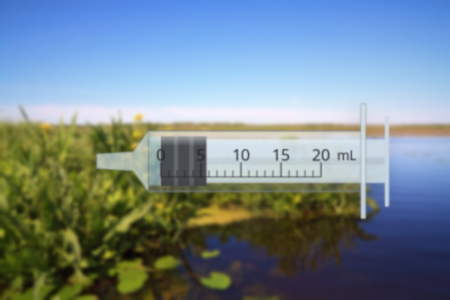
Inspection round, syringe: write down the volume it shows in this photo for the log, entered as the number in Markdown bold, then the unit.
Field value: **0** mL
